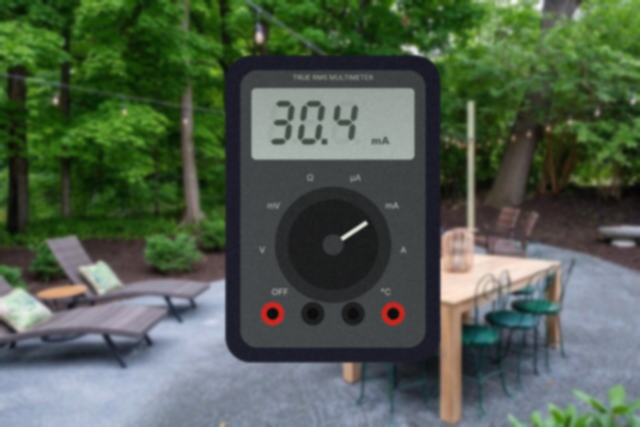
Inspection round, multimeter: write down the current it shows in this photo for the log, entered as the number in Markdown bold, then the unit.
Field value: **30.4** mA
